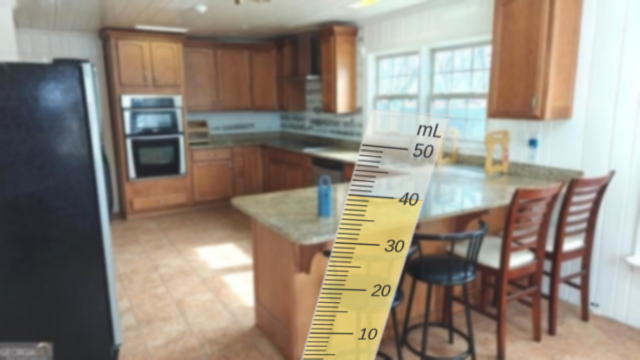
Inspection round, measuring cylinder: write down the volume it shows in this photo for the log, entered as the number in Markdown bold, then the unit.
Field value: **40** mL
